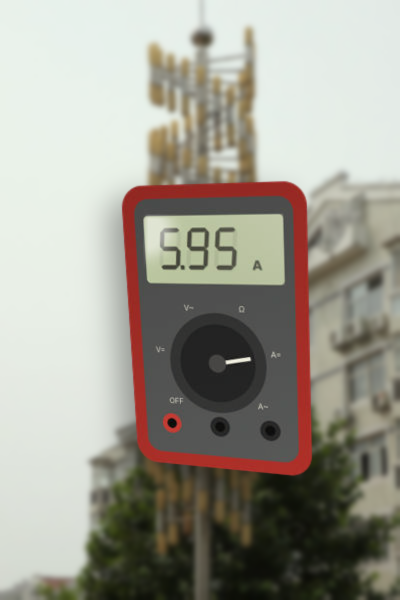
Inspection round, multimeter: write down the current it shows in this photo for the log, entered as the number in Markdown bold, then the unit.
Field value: **5.95** A
